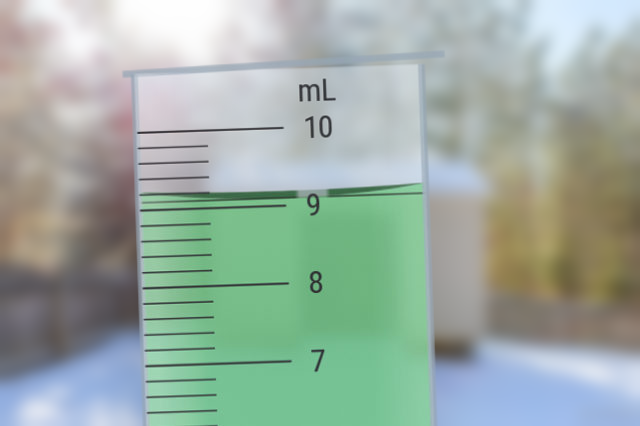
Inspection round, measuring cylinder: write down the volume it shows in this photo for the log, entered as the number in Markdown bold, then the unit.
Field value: **9.1** mL
